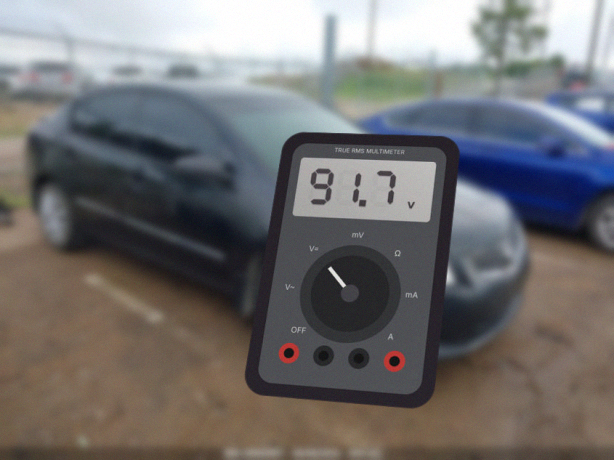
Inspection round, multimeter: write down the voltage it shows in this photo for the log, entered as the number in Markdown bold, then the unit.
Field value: **91.7** V
